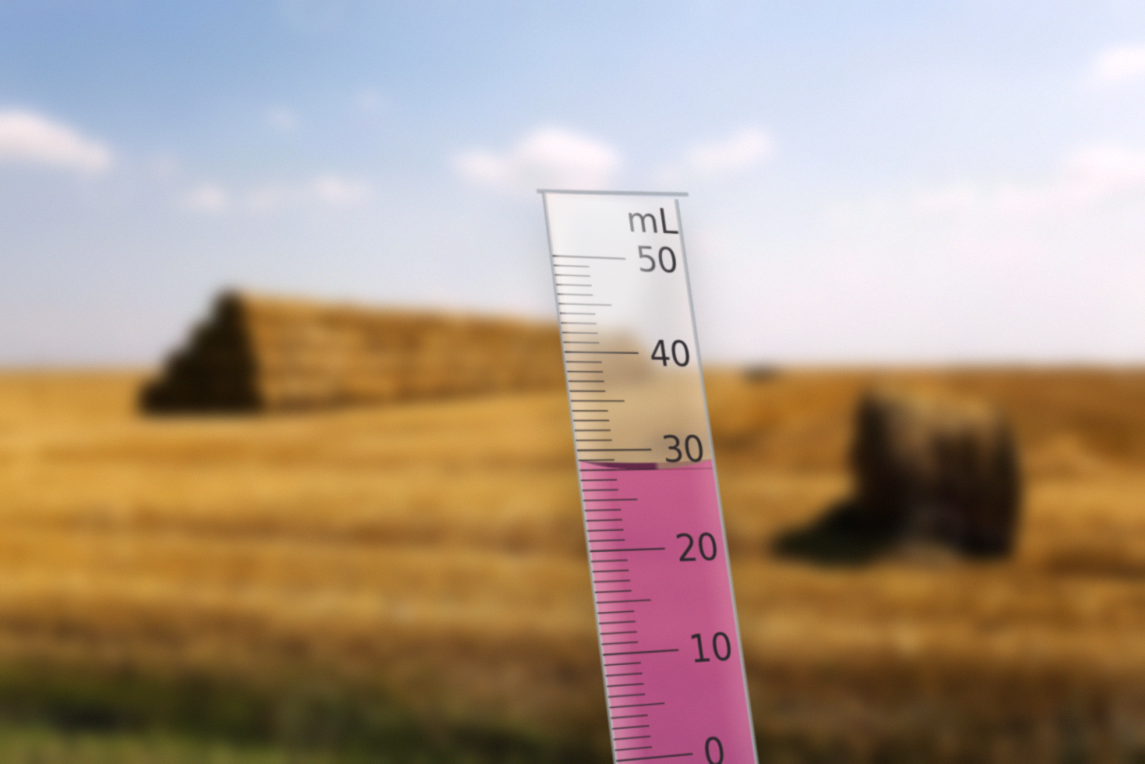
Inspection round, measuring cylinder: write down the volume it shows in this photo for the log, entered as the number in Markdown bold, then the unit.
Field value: **28** mL
